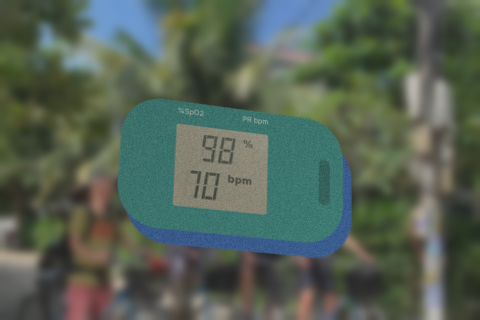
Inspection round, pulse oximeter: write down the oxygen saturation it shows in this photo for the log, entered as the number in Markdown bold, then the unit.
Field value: **98** %
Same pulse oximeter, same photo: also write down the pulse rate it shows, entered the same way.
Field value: **70** bpm
